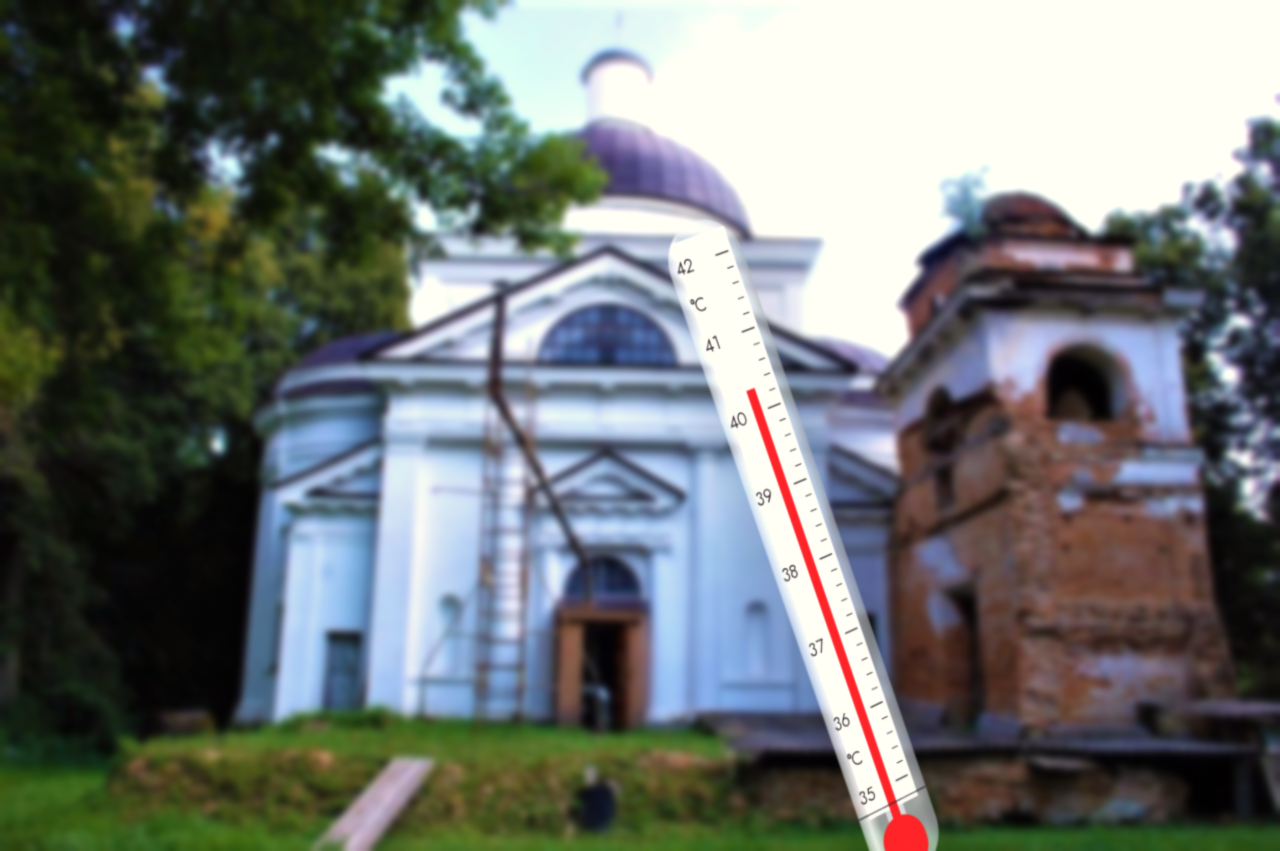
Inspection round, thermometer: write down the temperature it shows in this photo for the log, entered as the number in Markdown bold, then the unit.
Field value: **40.3** °C
